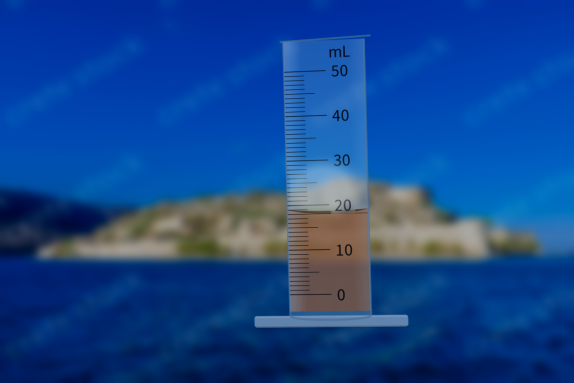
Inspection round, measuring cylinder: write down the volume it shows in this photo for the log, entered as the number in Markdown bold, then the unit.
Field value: **18** mL
